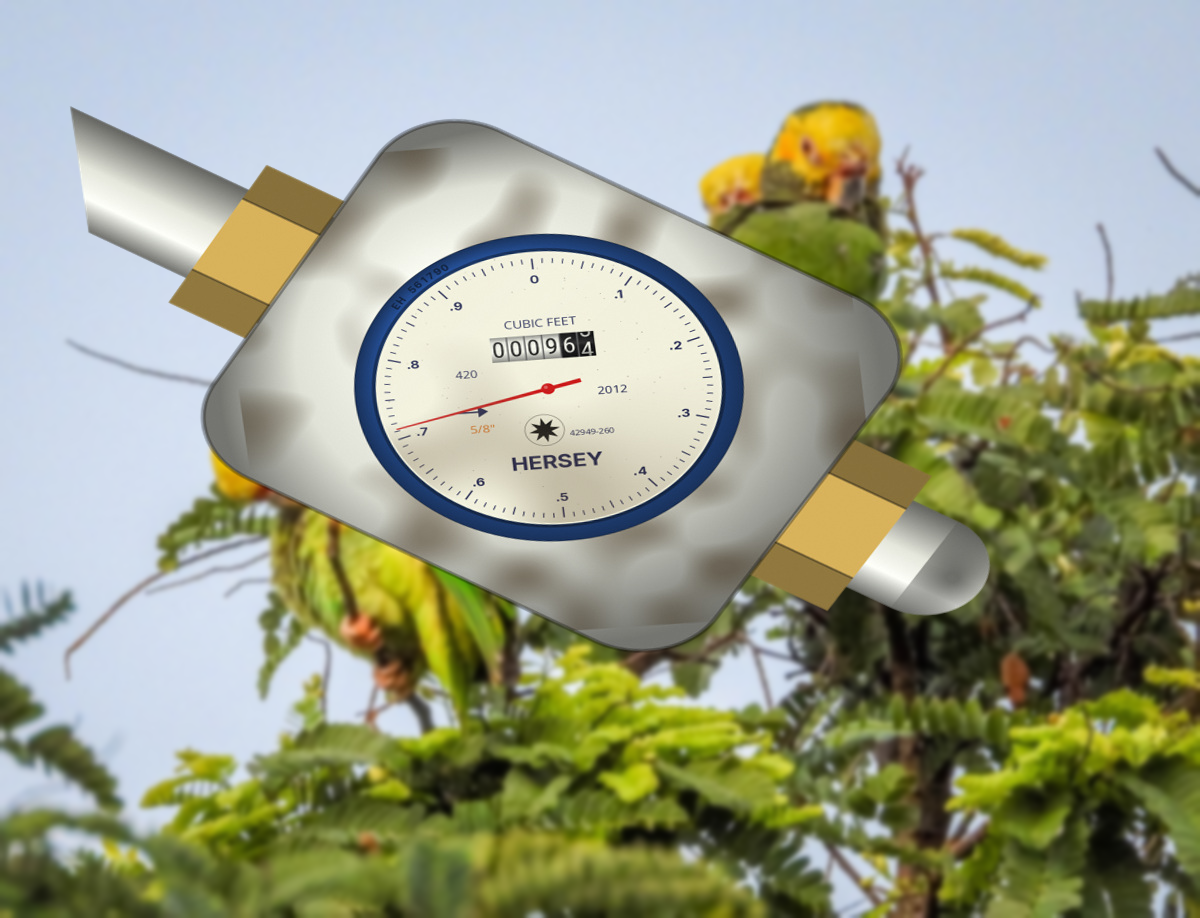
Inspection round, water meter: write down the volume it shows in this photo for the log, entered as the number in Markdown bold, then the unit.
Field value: **963.71** ft³
